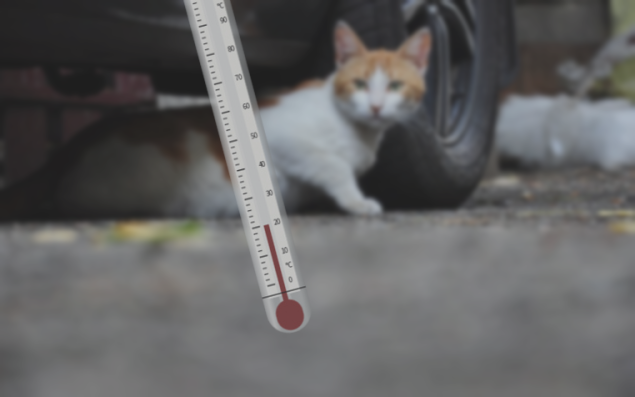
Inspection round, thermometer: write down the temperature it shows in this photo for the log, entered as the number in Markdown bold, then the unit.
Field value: **20** °C
